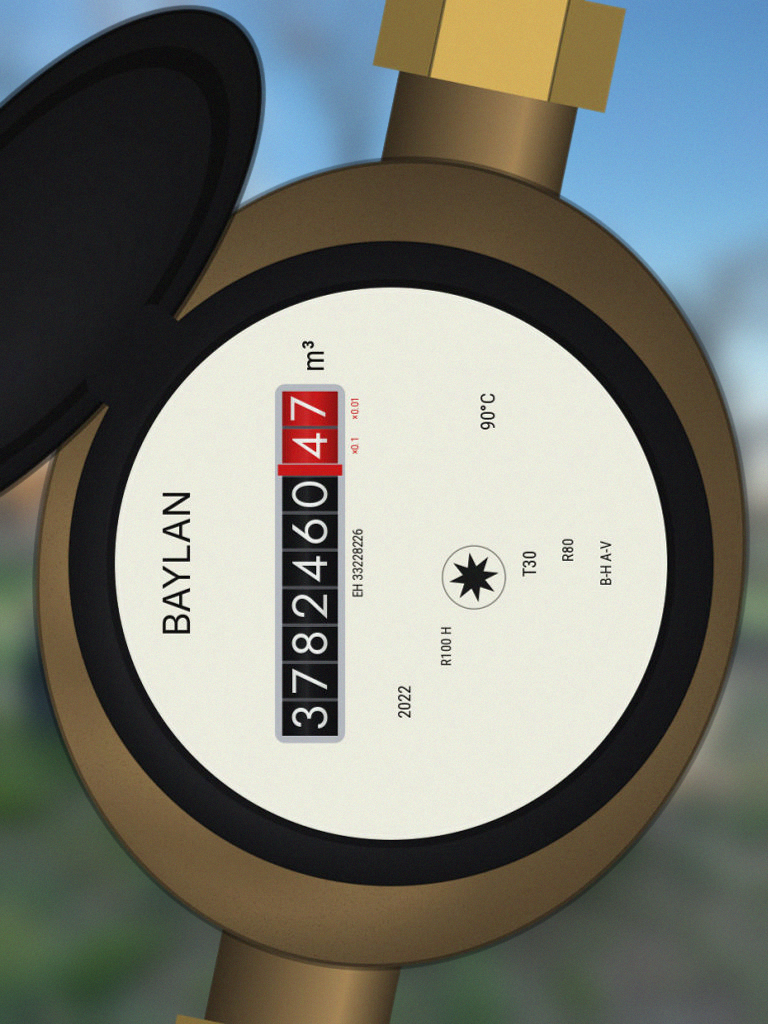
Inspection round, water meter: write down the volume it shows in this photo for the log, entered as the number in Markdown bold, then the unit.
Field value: **3782460.47** m³
